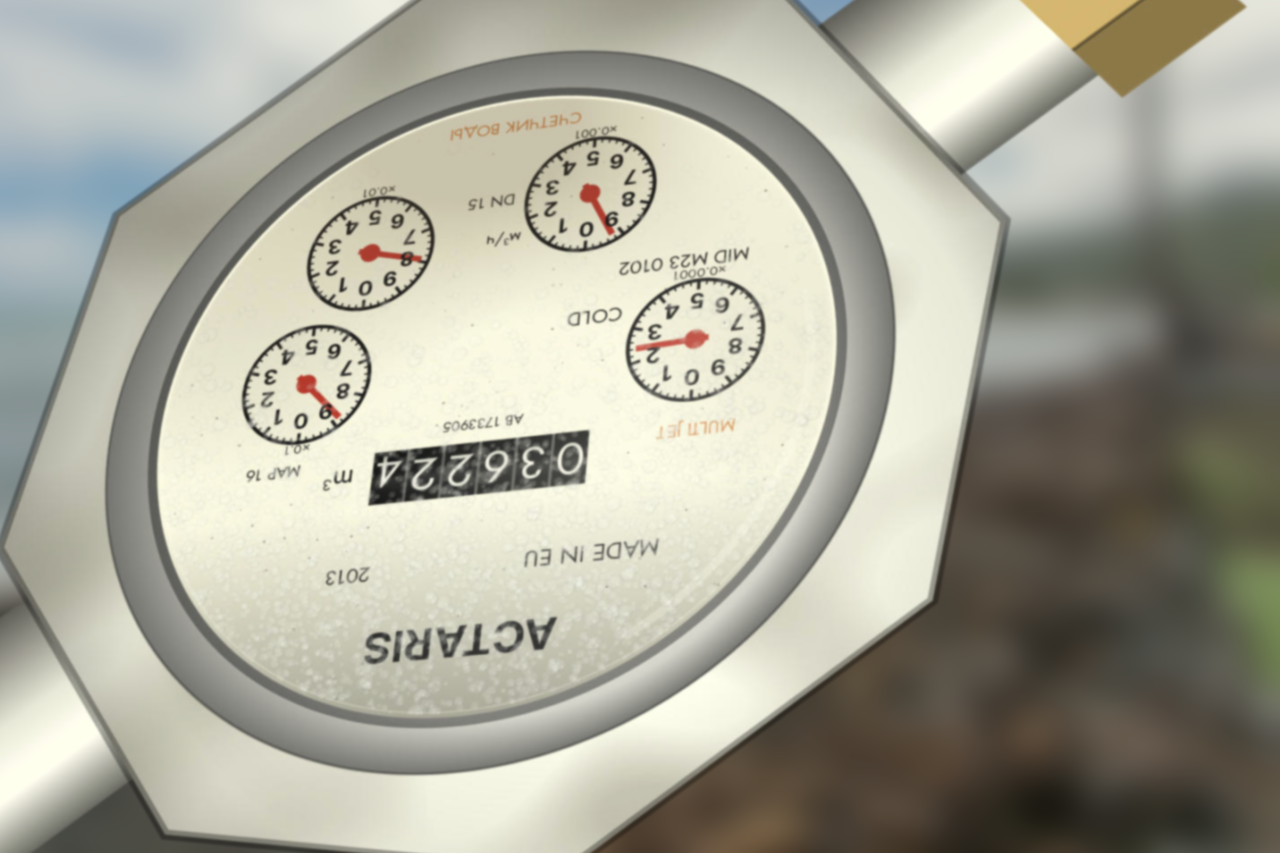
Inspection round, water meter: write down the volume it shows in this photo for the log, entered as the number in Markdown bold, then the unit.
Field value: **36223.8792** m³
